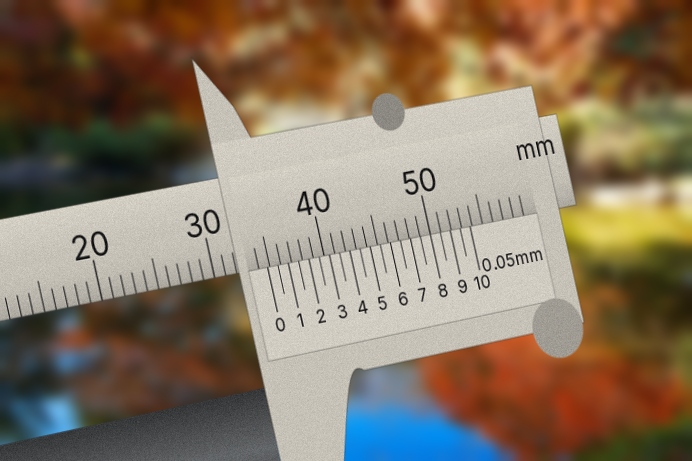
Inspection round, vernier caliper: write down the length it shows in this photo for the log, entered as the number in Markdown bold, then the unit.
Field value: **34.8** mm
